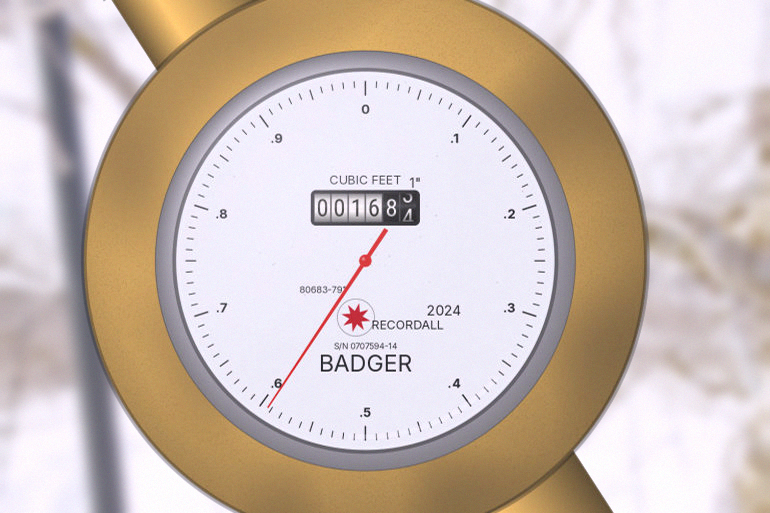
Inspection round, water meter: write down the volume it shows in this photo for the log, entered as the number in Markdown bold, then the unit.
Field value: **1683.59** ft³
